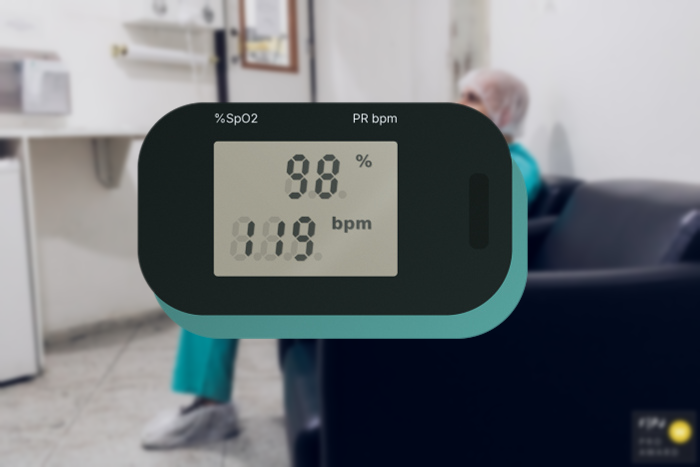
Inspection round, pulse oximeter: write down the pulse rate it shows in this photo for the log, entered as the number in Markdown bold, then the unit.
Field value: **119** bpm
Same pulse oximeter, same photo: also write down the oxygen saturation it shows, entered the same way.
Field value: **98** %
